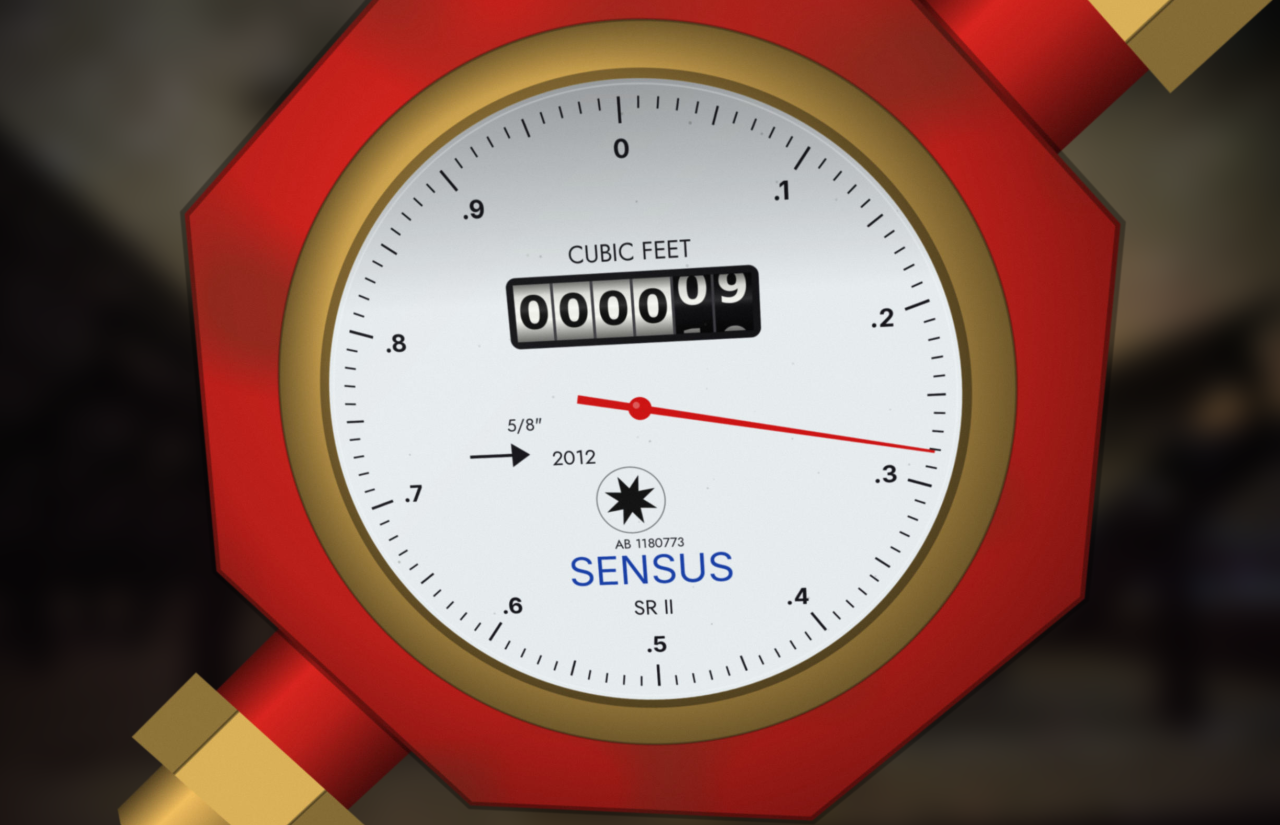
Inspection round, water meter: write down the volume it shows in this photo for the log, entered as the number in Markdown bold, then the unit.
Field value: **9.28** ft³
